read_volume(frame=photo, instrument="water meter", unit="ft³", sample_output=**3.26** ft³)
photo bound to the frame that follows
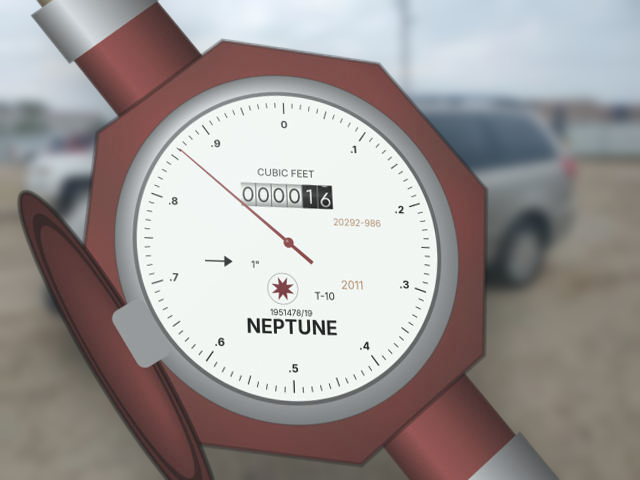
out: **15.86** ft³
